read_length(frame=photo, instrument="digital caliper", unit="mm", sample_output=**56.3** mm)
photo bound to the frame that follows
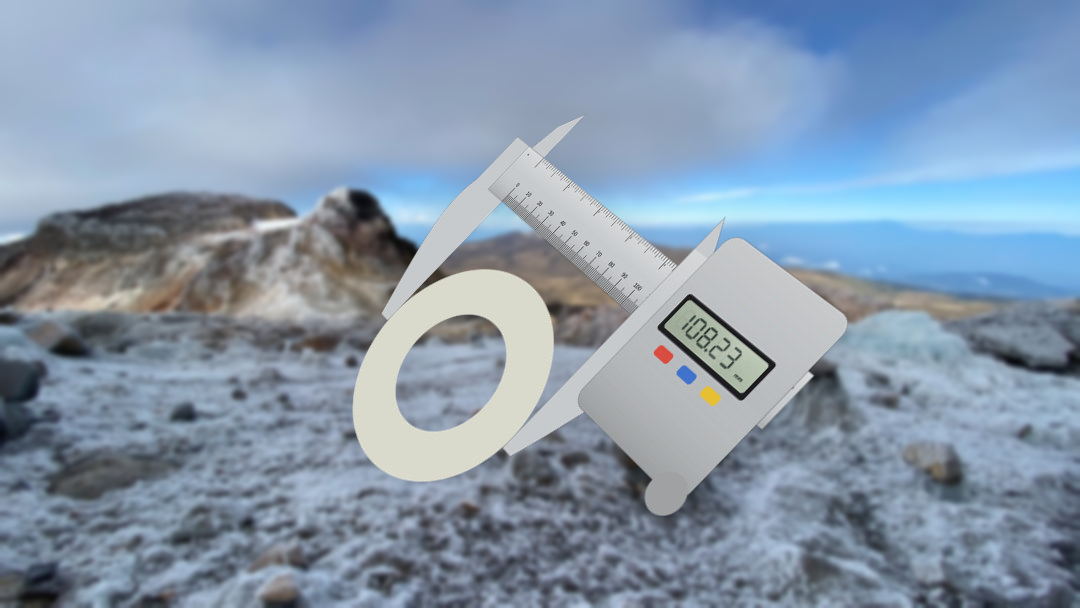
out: **108.23** mm
